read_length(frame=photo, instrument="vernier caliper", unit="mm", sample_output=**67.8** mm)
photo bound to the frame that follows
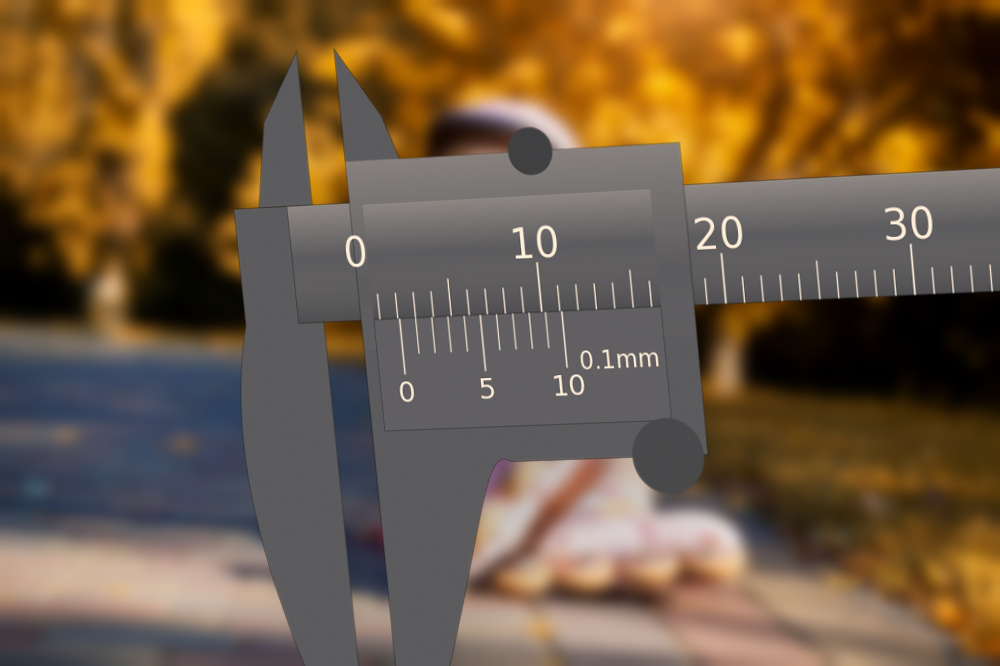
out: **2.1** mm
